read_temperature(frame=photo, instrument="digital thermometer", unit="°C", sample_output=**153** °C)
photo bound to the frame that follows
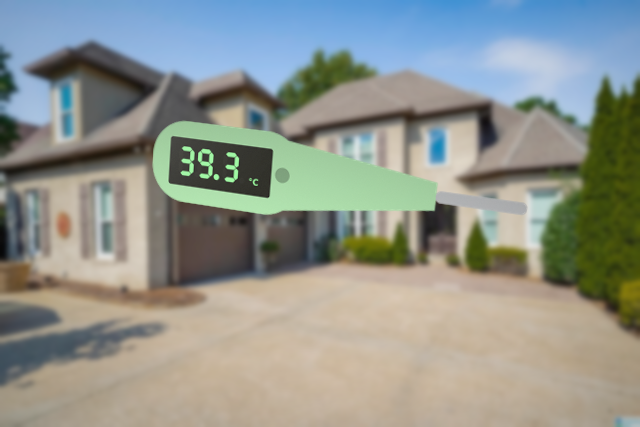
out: **39.3** °C
